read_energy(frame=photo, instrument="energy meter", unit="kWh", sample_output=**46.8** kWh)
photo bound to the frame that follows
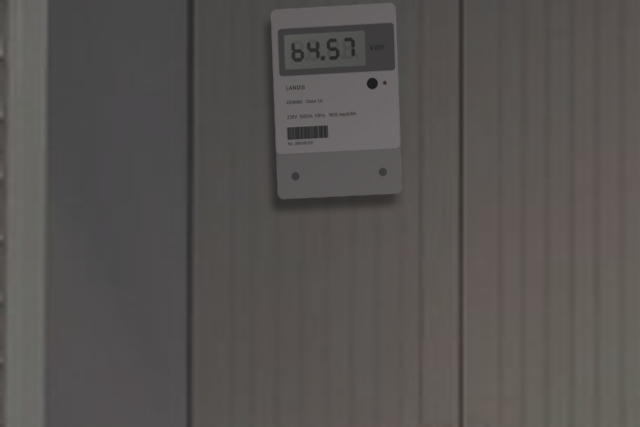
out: **64.57** kWh
